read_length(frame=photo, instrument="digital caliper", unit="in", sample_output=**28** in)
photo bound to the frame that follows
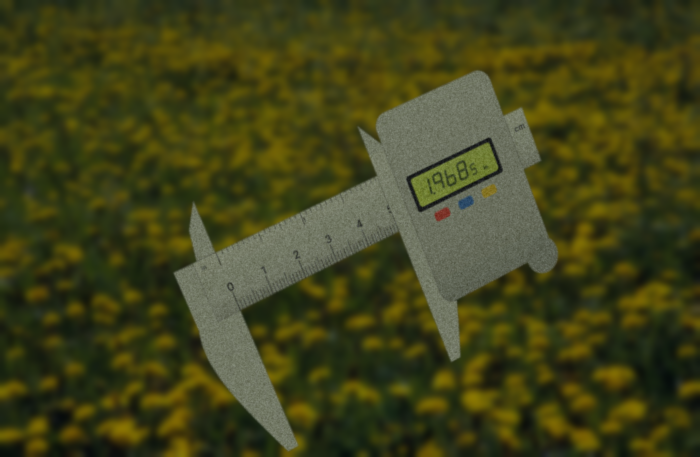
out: **1.9685** in
